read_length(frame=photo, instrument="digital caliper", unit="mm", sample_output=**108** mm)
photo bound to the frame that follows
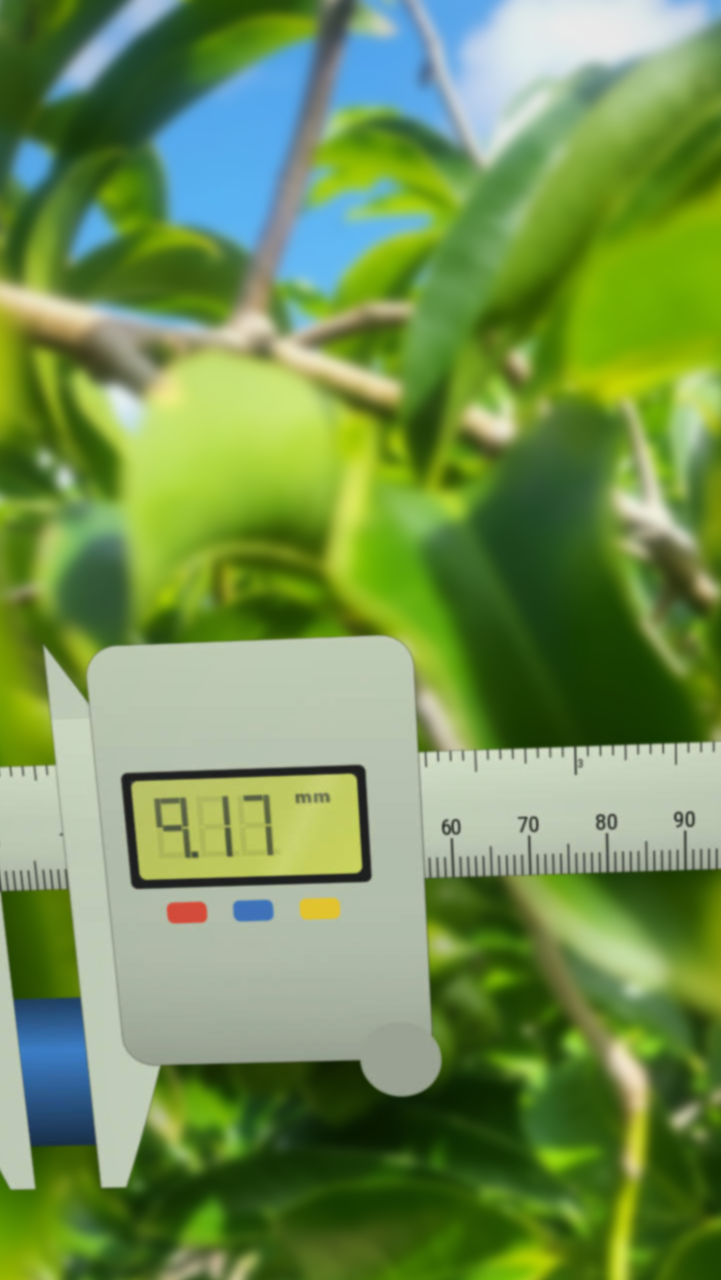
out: **9.17** mm
